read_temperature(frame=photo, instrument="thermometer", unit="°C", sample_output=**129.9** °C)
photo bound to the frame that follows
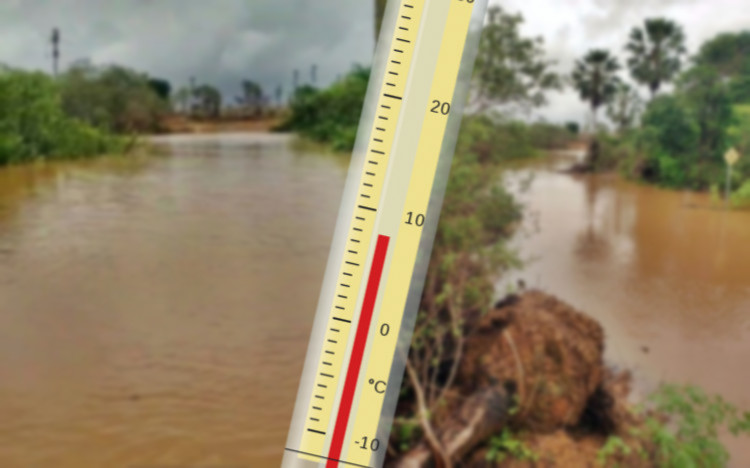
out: **8** °C
